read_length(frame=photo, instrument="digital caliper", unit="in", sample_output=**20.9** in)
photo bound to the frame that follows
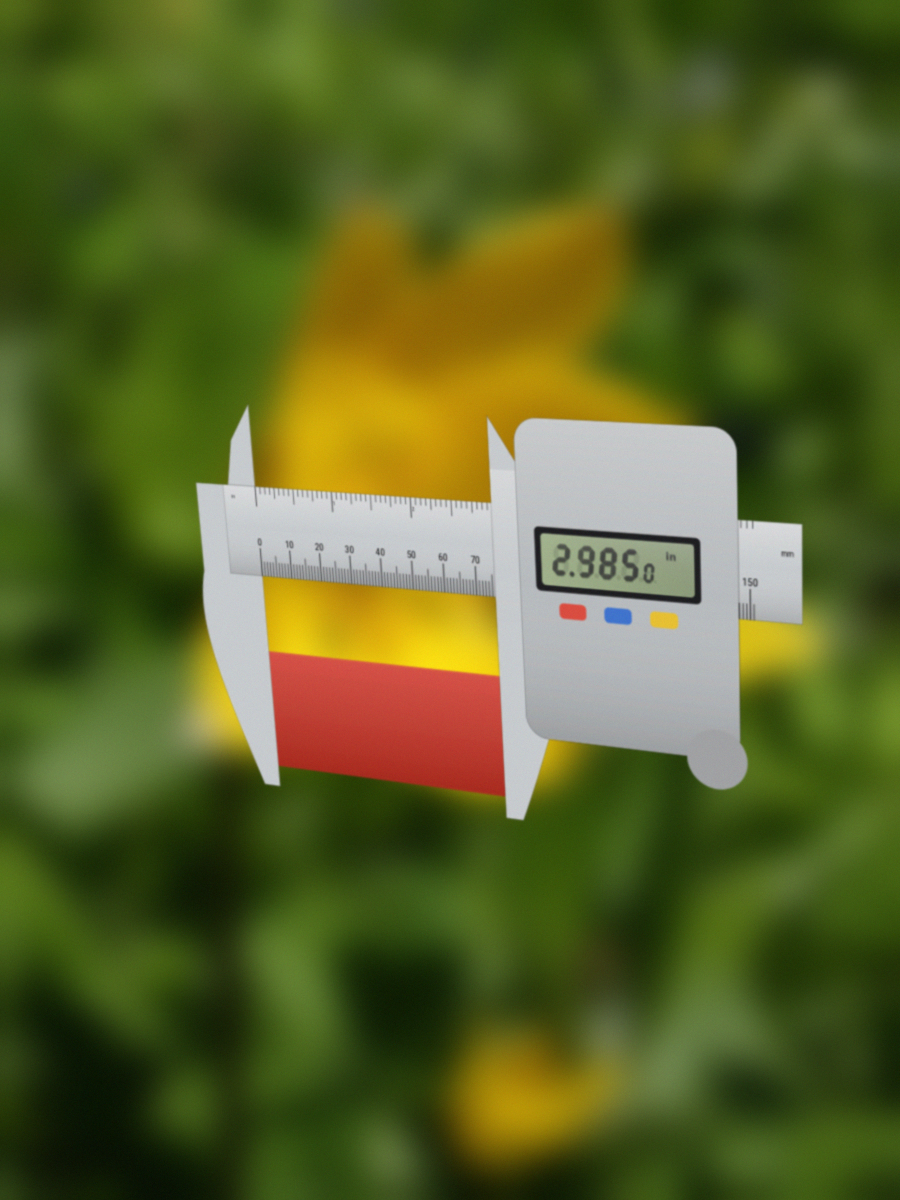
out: **2.9850** in
